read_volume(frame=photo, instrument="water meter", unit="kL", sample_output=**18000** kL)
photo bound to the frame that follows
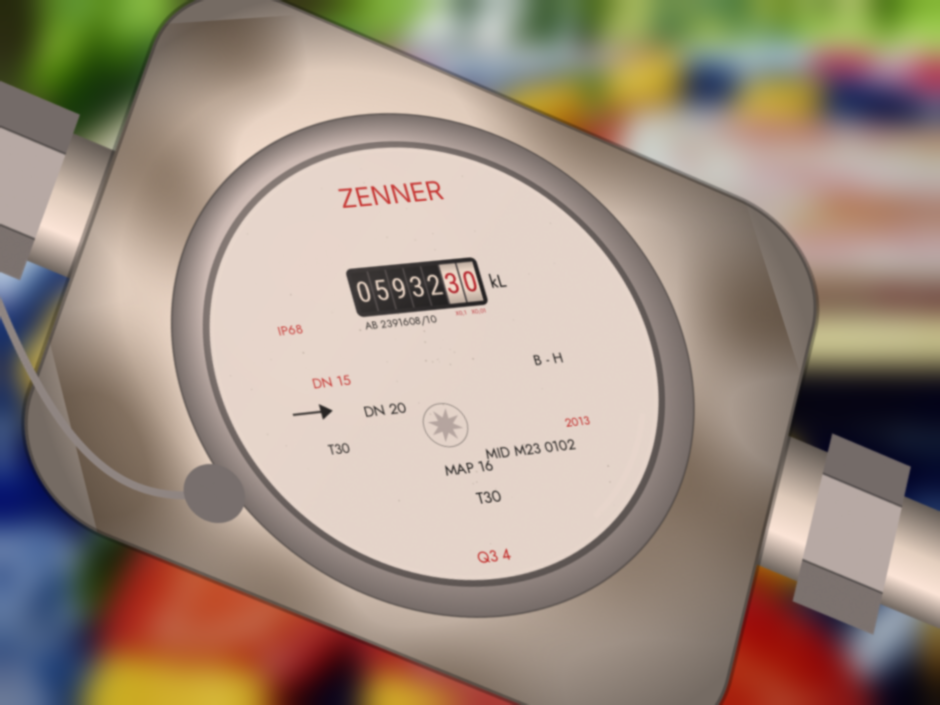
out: **5932.30** kL
